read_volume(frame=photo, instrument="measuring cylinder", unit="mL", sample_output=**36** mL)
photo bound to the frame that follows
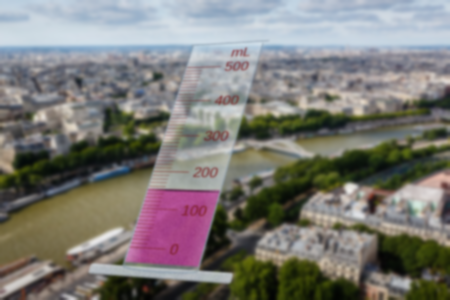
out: **150** mL
